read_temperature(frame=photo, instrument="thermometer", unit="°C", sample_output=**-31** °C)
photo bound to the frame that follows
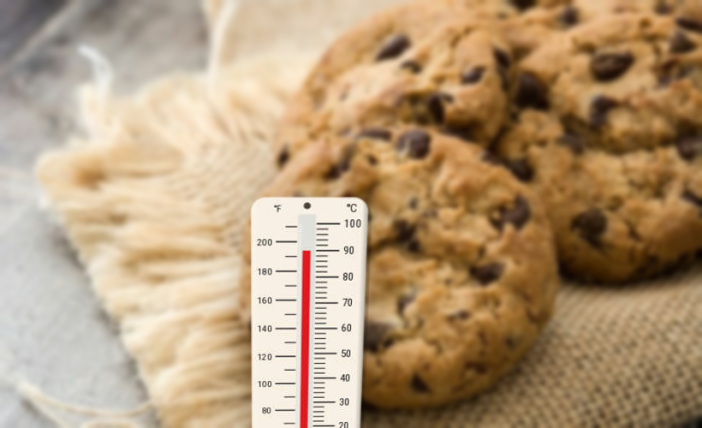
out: **90** °C
